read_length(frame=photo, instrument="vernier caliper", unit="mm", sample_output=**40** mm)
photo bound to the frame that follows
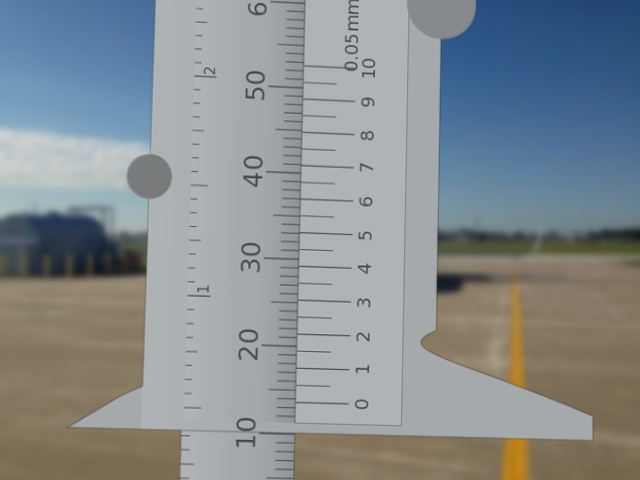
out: **13.6** mm
